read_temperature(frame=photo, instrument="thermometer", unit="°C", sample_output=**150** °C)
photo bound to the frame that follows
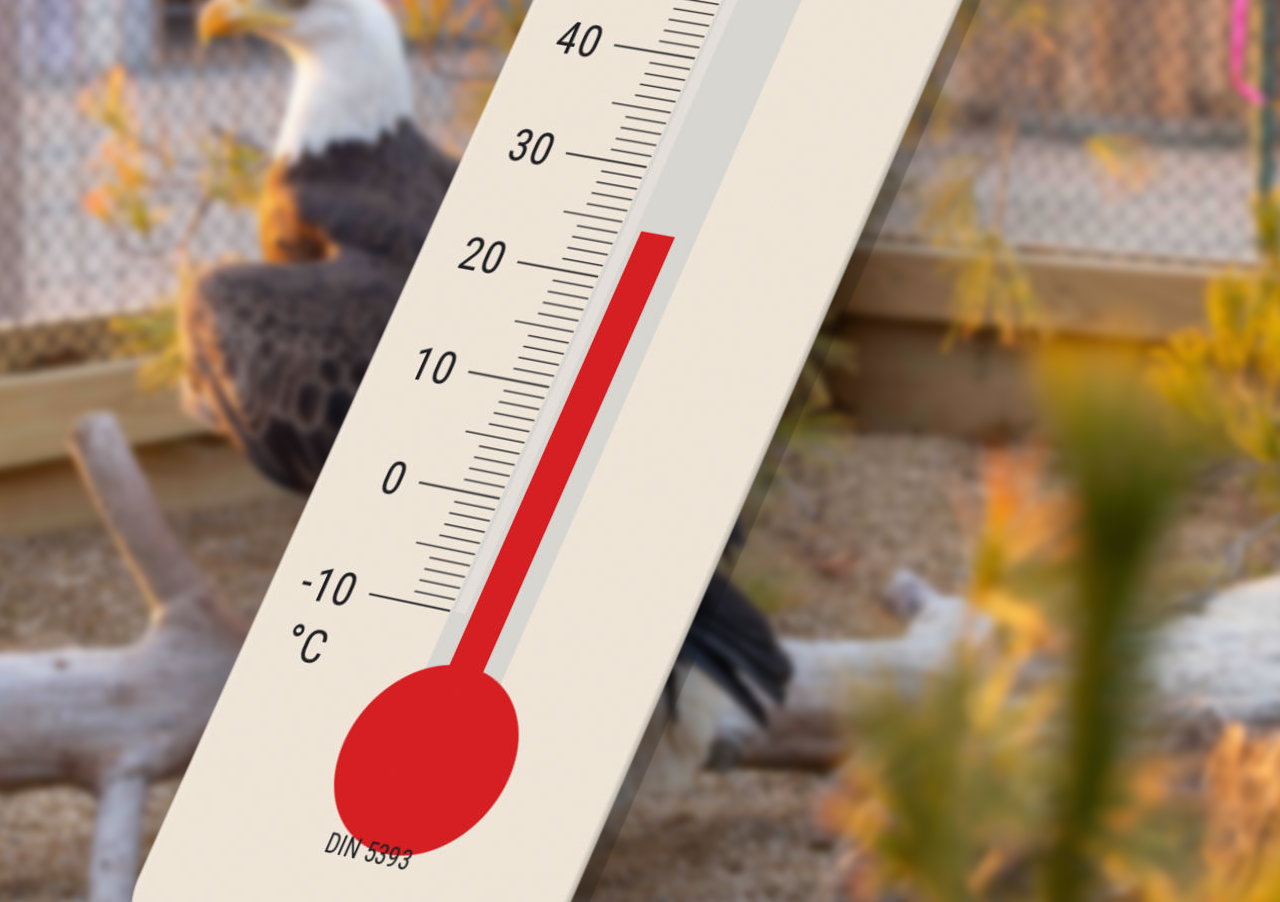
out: **24.5** °C
